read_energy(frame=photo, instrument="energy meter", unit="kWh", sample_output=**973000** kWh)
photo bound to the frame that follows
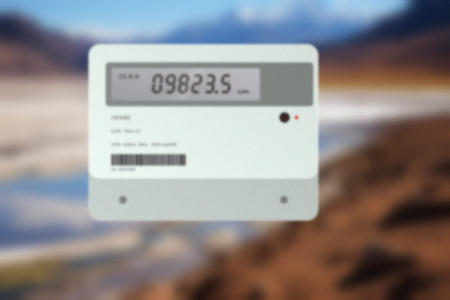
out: **9823.5** kWh
